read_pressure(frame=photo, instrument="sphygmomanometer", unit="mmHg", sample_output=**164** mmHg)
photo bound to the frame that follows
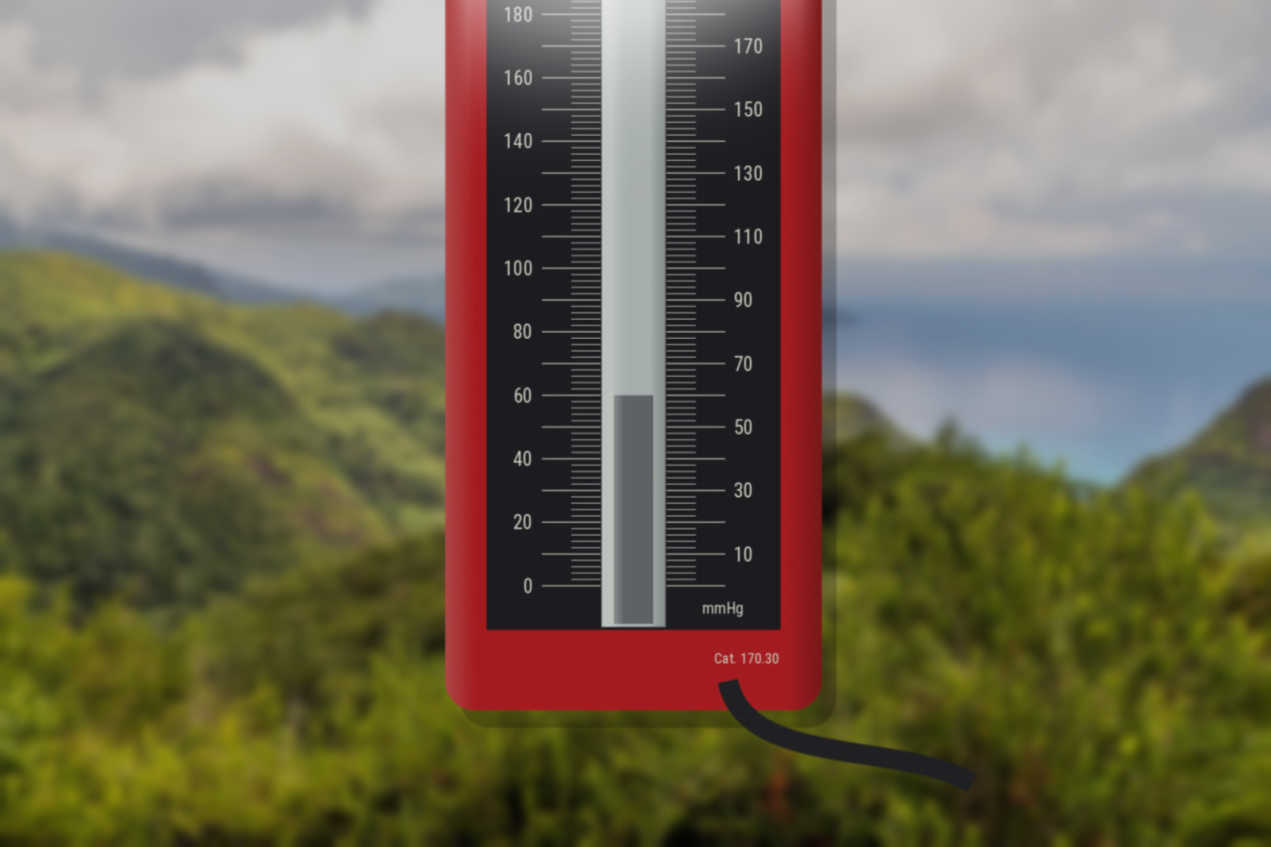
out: **60** mmHg
